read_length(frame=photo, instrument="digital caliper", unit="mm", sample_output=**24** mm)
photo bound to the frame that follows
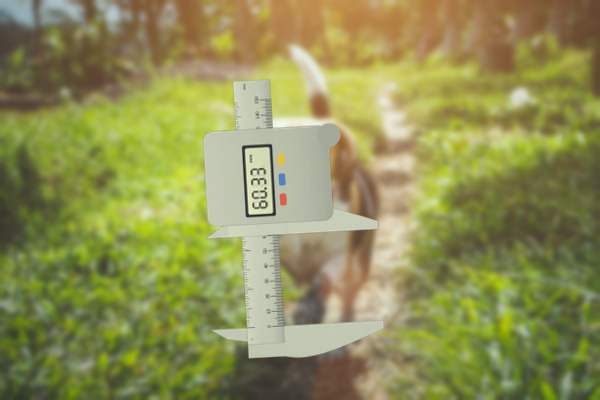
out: **60.33** mm
